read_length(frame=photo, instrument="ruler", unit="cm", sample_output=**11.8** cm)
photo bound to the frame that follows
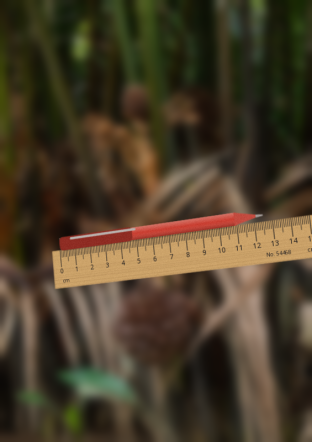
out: **12.5** cm
